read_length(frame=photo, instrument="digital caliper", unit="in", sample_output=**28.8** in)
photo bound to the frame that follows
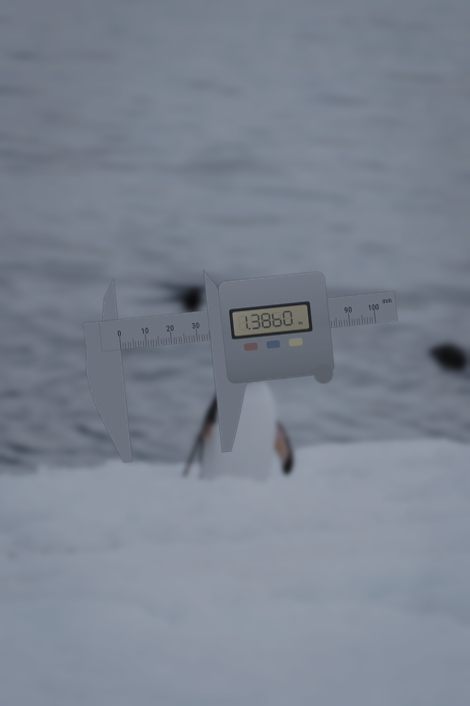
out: **1.3860** in
